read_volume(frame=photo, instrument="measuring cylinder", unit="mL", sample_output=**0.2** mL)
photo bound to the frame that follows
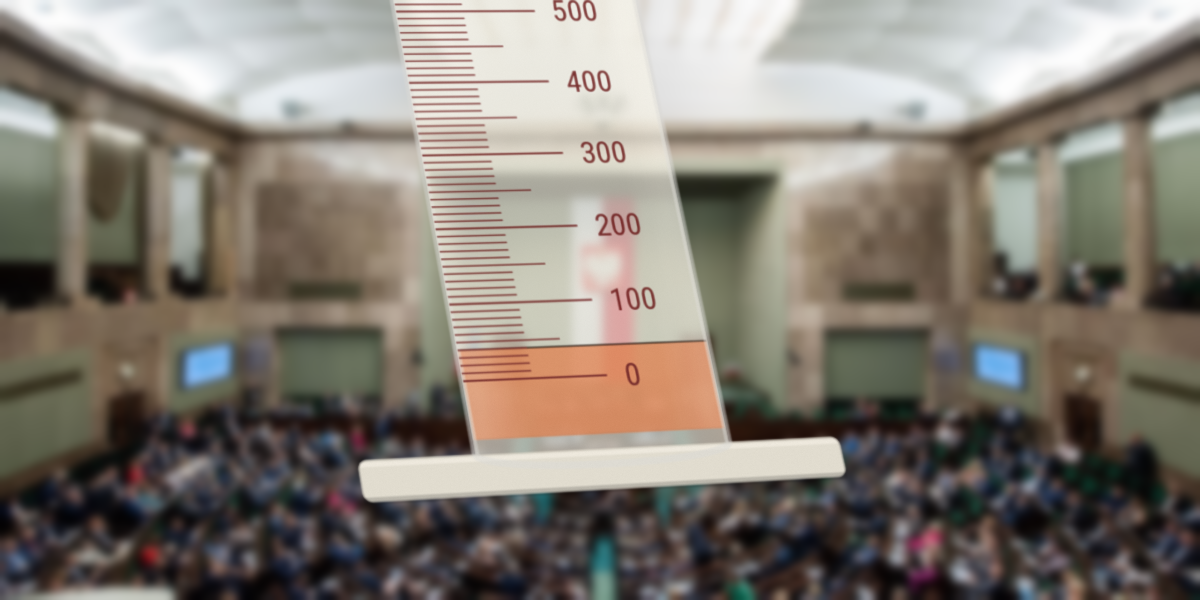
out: **40** mL
